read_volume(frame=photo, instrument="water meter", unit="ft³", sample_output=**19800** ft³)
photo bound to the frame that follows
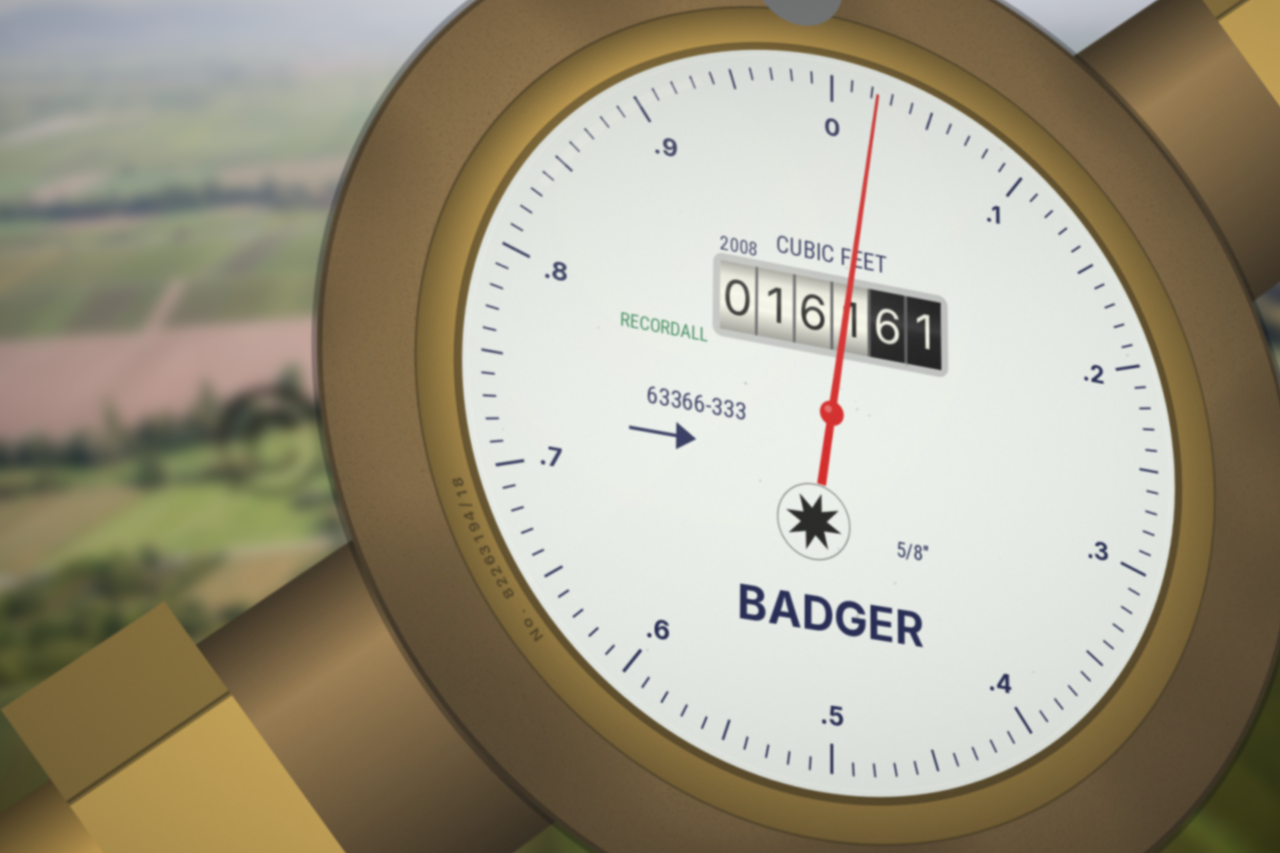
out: **16161.02** ft³
